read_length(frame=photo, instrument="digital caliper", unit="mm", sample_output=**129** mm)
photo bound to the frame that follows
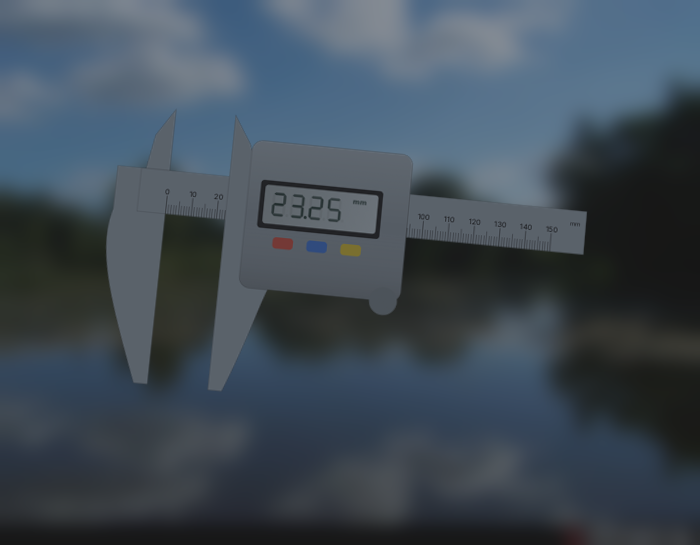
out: **23.25** mm
